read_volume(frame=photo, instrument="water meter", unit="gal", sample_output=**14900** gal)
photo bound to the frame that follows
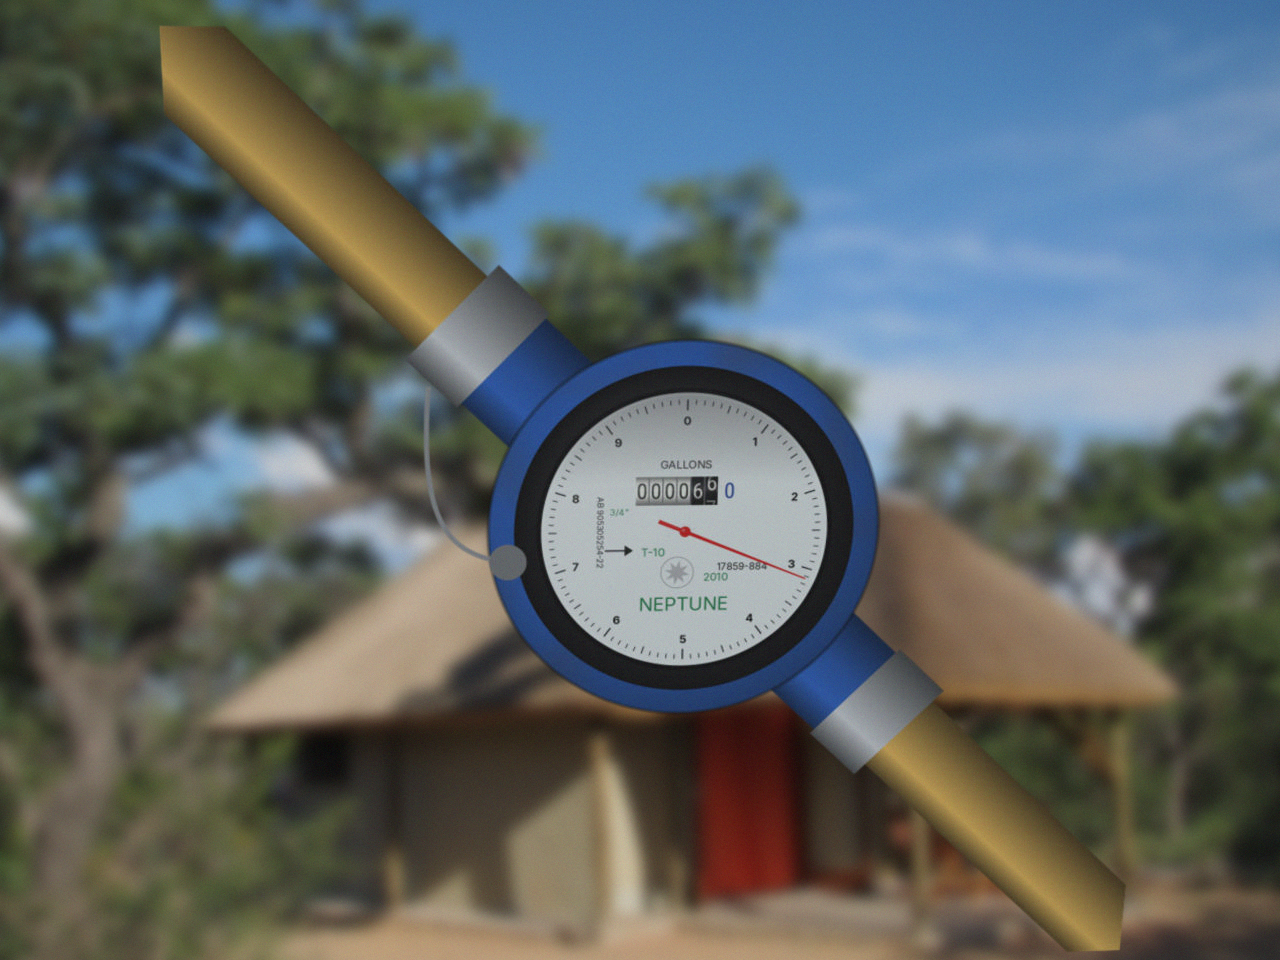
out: **663.1** gal
